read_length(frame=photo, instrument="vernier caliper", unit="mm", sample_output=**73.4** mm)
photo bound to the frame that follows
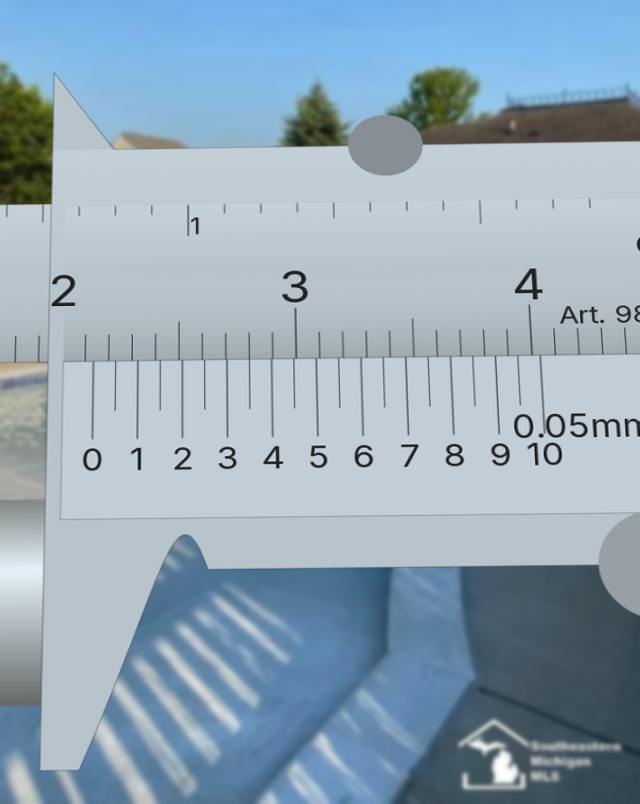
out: **21.35** mm
